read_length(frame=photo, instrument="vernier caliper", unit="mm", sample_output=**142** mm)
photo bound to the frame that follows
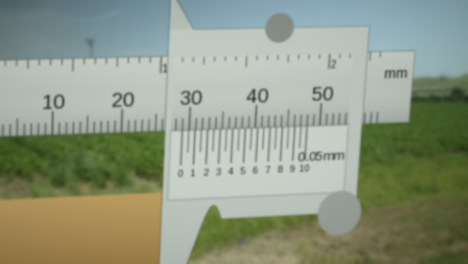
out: **29.0** mm
